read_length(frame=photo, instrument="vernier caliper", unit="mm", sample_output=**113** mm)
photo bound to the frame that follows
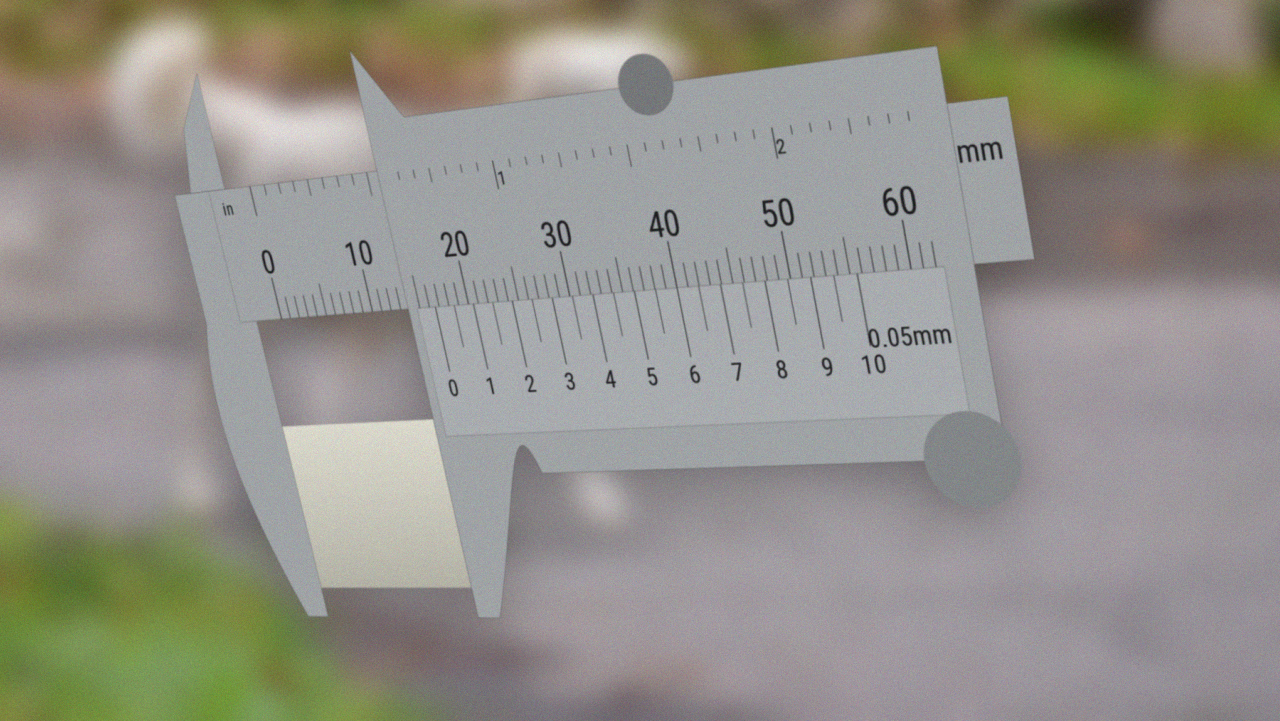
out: **16.6** mm
